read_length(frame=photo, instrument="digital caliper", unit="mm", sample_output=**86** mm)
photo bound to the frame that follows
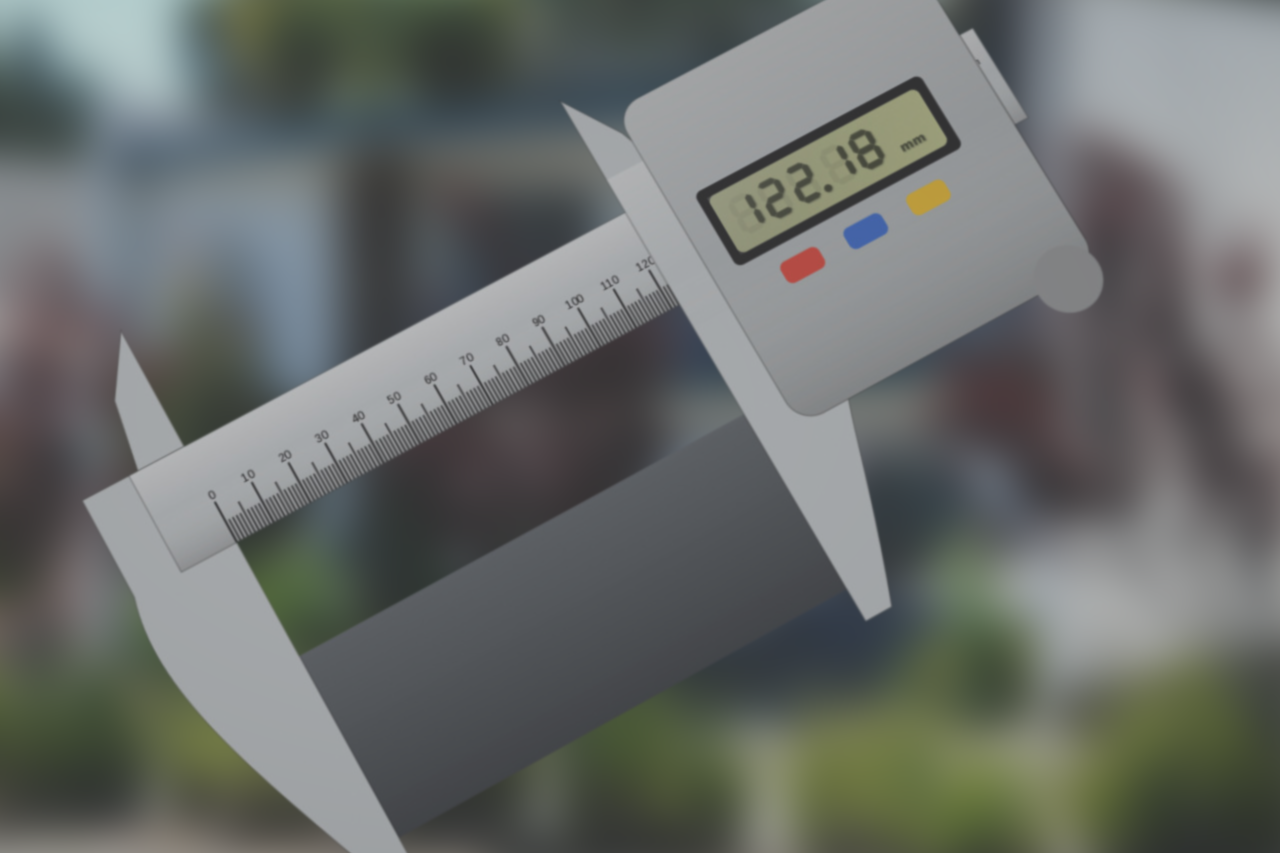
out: **122.18** mm
